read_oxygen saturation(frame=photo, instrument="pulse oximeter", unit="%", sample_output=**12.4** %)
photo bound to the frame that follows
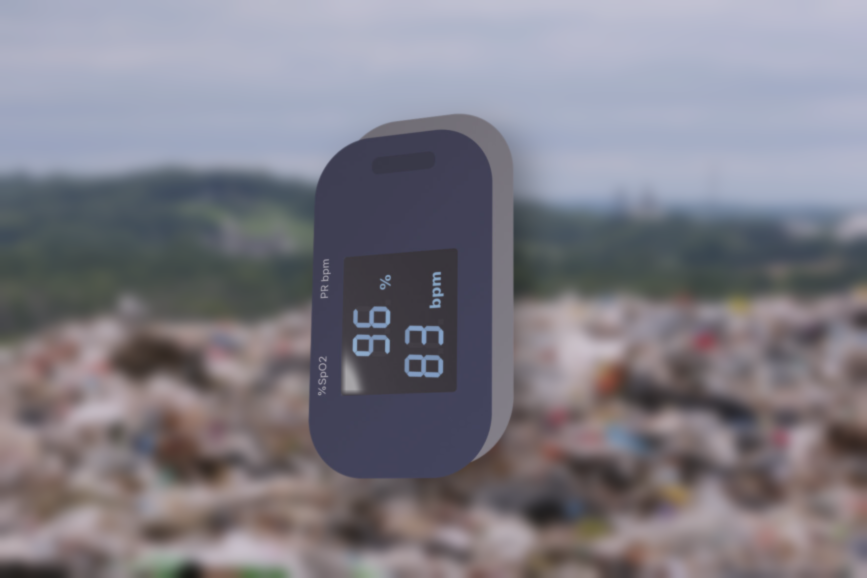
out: **96** %
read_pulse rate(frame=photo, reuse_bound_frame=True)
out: **83** bpm
